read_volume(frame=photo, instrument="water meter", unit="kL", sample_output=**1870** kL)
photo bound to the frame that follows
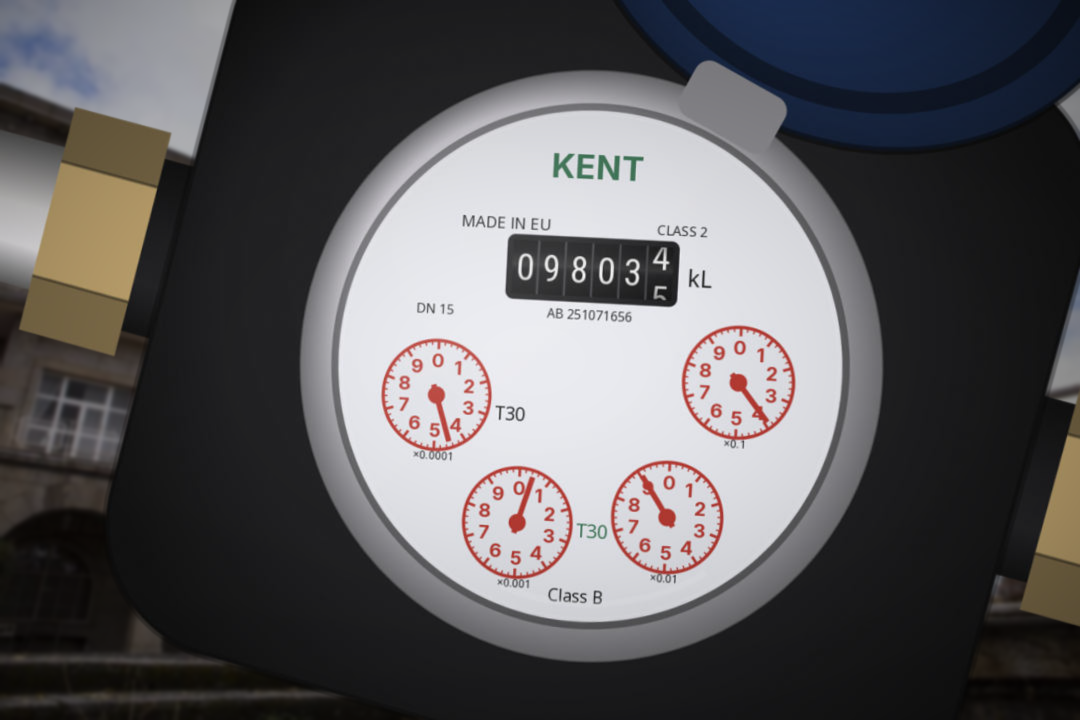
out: **98034.3904** kL
